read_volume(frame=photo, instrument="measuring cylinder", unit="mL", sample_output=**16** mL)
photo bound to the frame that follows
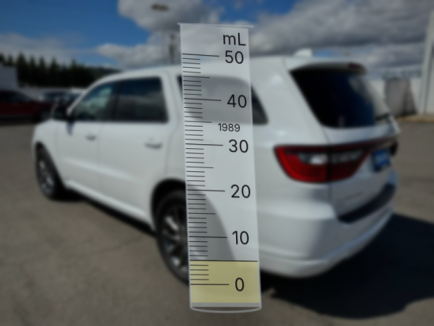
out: **5** mL
